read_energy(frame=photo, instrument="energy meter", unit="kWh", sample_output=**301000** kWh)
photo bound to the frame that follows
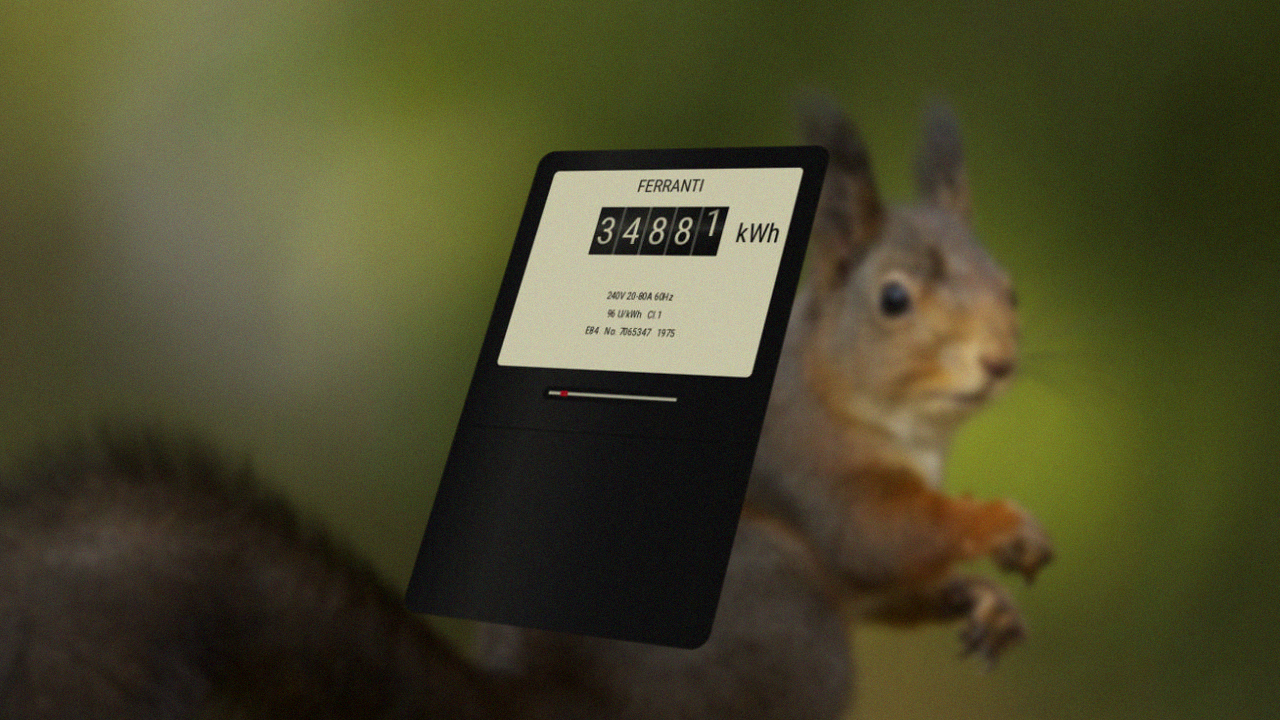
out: **34881** kWh
